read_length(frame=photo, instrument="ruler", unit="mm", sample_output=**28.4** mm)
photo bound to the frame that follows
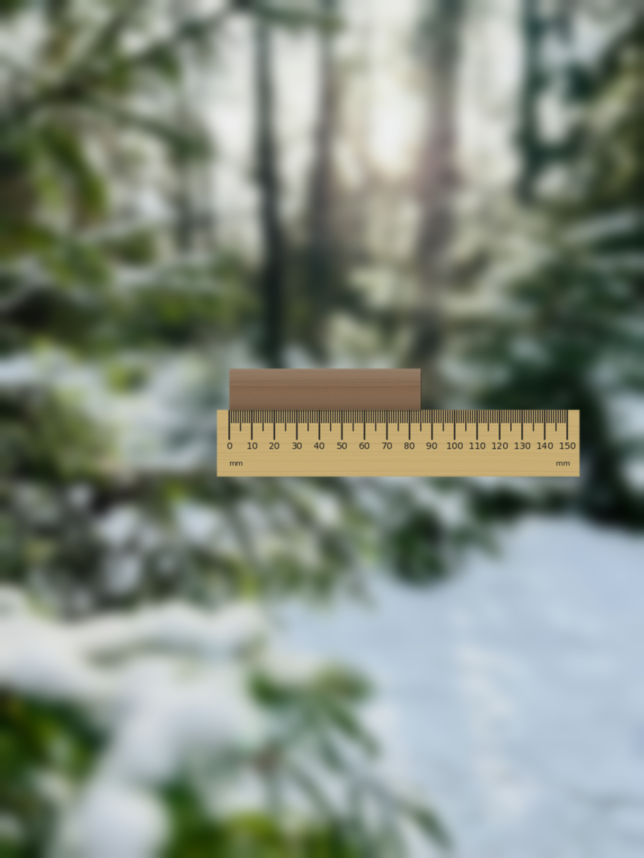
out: **85** mm
